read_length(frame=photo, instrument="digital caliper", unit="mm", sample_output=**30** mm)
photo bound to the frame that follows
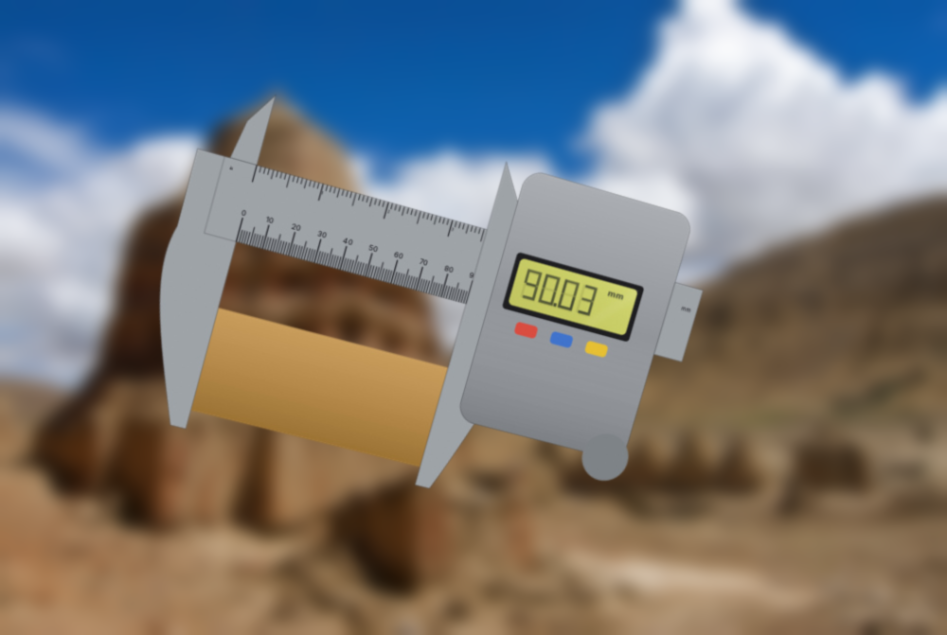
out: **90.03** mm
